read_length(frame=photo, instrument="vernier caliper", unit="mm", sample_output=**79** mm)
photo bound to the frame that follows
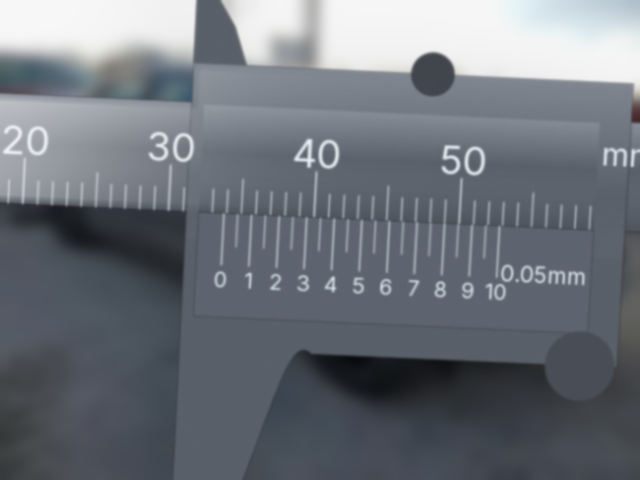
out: **33.8** mm
